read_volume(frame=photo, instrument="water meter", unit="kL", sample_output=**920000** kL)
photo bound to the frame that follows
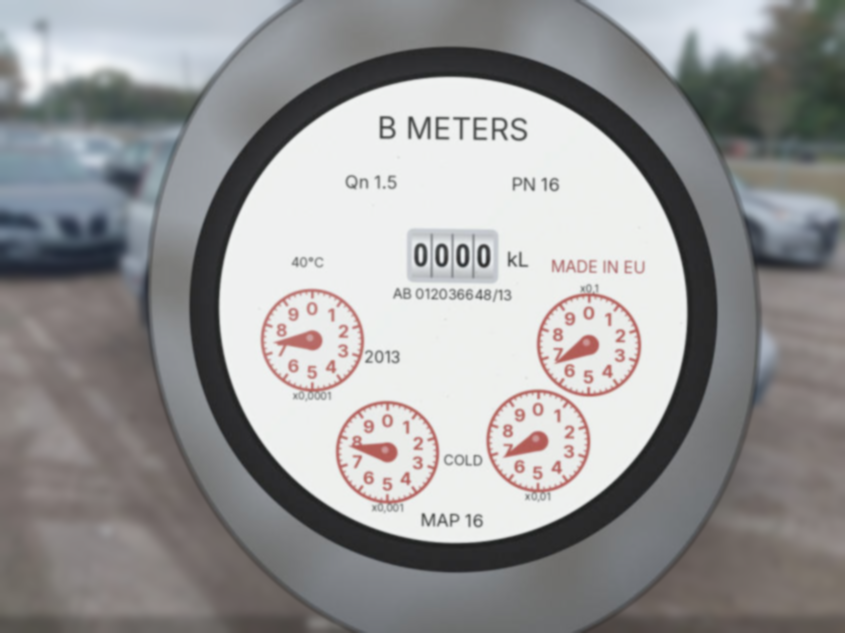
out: **0.6677** kL
